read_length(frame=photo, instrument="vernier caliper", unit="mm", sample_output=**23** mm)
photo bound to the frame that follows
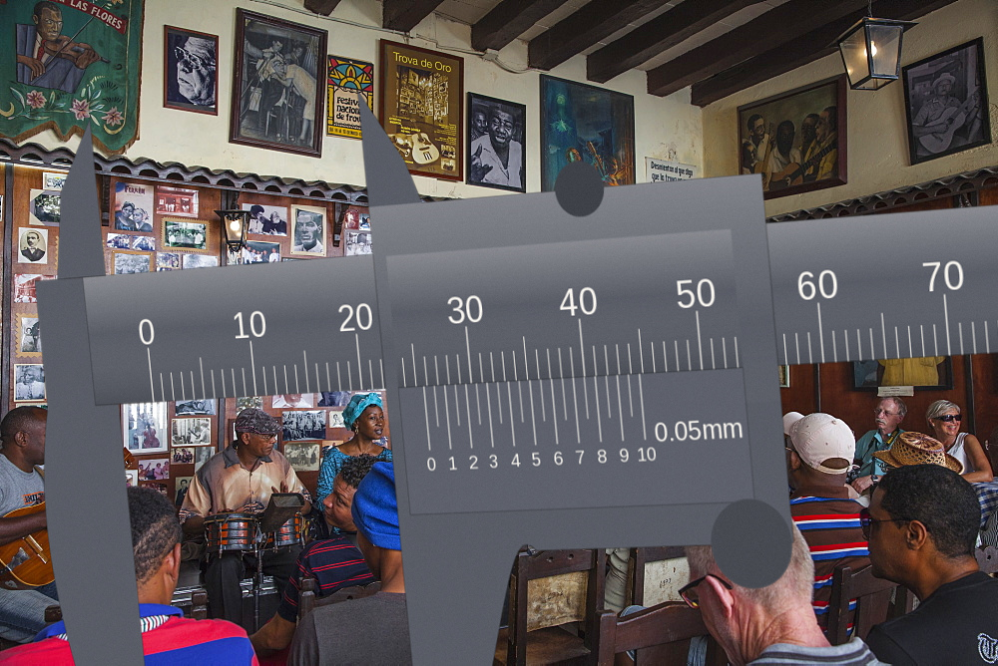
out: **25.7** mm
